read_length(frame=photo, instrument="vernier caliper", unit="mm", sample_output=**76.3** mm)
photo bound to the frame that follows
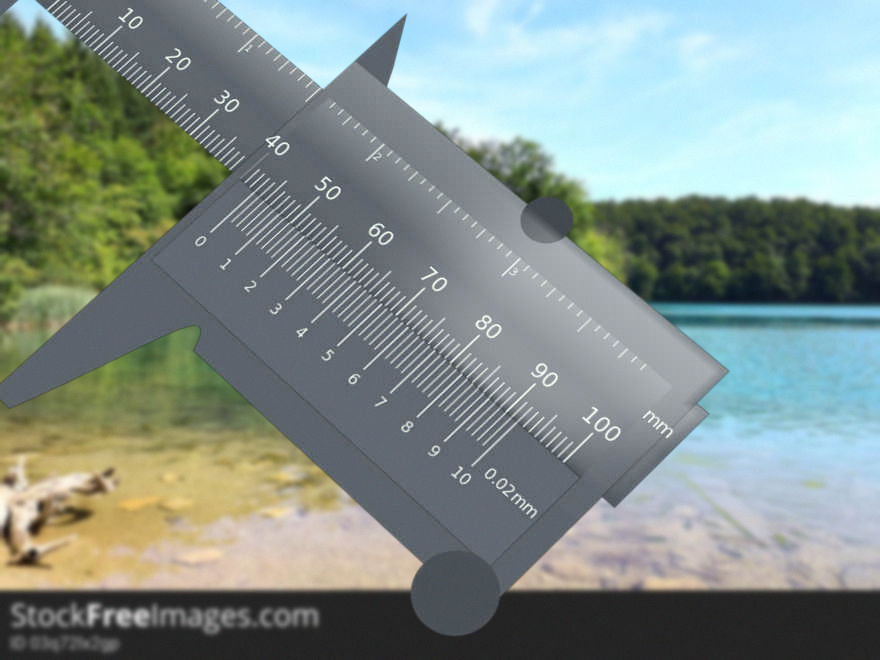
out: **43.0** mm
